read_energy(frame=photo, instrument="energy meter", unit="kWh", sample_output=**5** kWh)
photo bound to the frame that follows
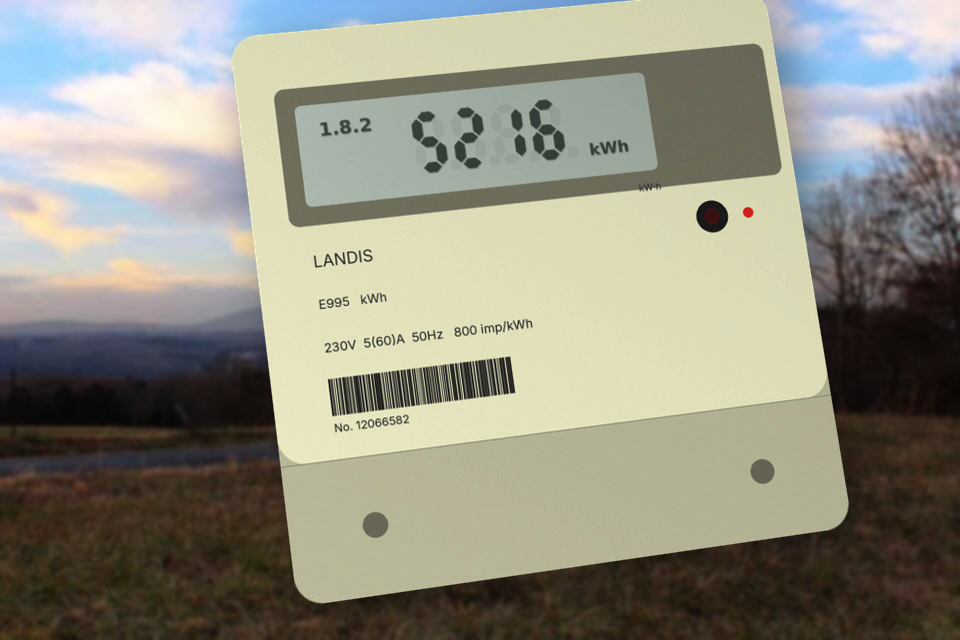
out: **5216** kWh
